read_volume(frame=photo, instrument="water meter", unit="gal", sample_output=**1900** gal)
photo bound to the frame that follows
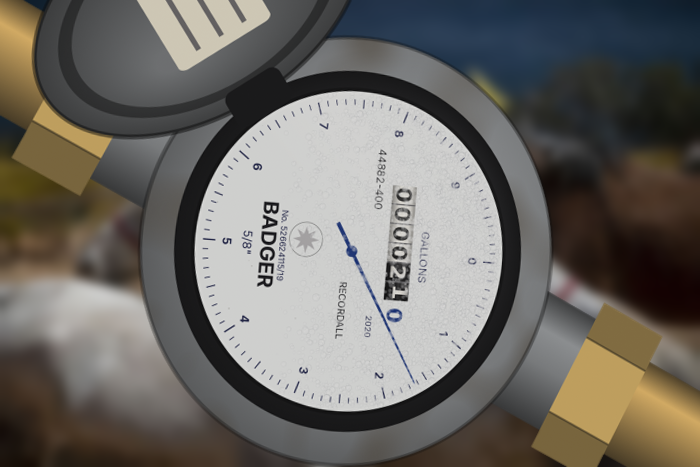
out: **211.6** gal
